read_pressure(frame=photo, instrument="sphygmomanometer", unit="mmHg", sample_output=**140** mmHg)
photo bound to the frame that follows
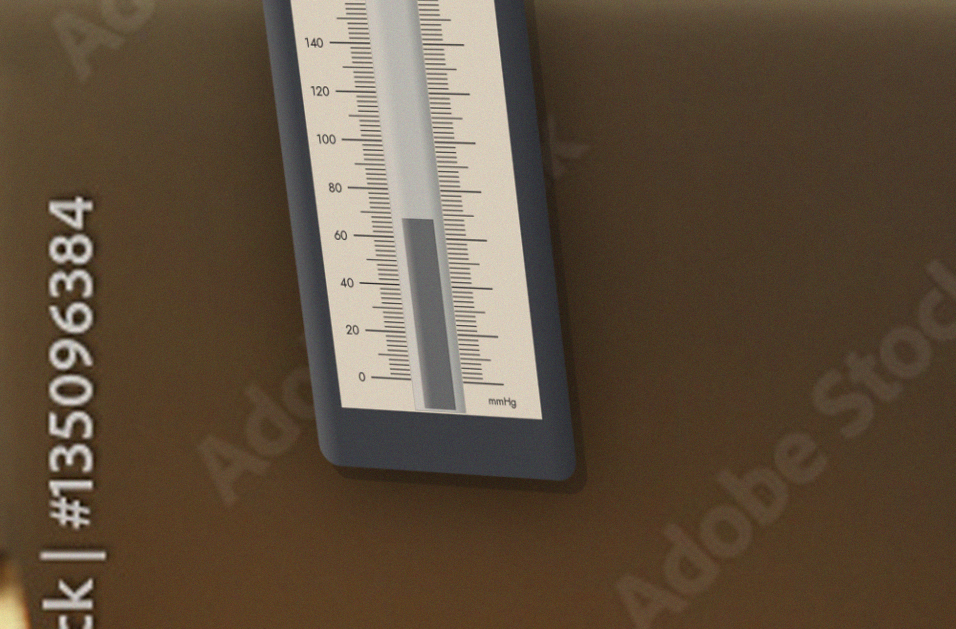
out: **68** mmHg
